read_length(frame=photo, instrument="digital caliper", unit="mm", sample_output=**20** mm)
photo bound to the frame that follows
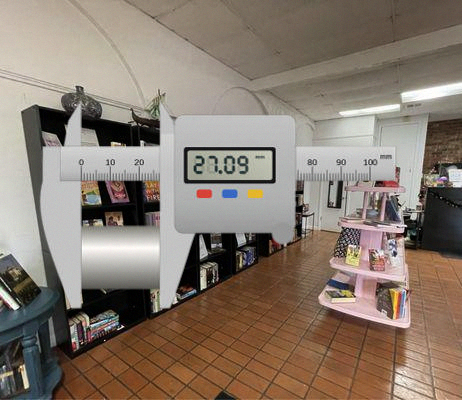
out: **27.09** mm
